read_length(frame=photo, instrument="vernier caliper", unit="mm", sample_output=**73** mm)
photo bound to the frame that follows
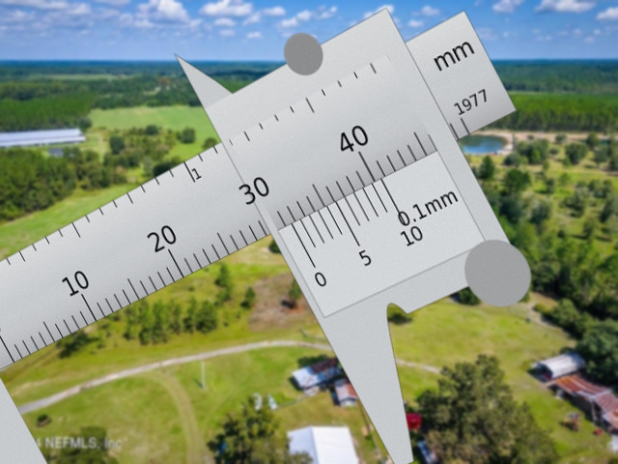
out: **31.6** mm
